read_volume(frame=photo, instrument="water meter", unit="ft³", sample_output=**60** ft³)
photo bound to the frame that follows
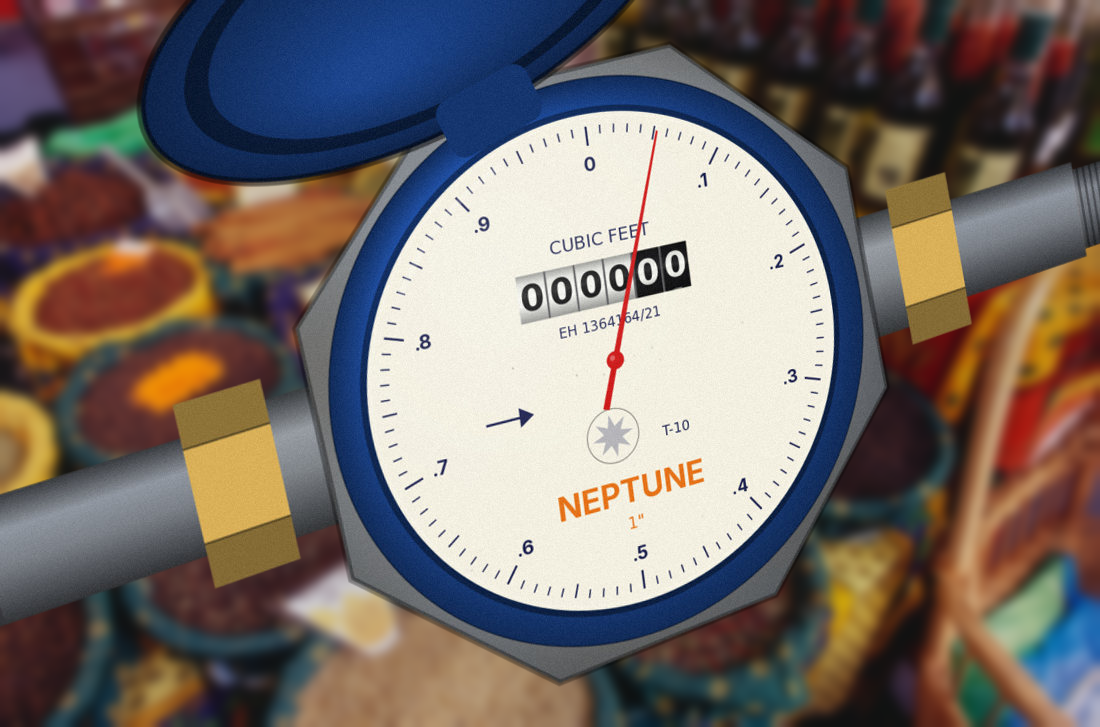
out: **0.05** ft³
